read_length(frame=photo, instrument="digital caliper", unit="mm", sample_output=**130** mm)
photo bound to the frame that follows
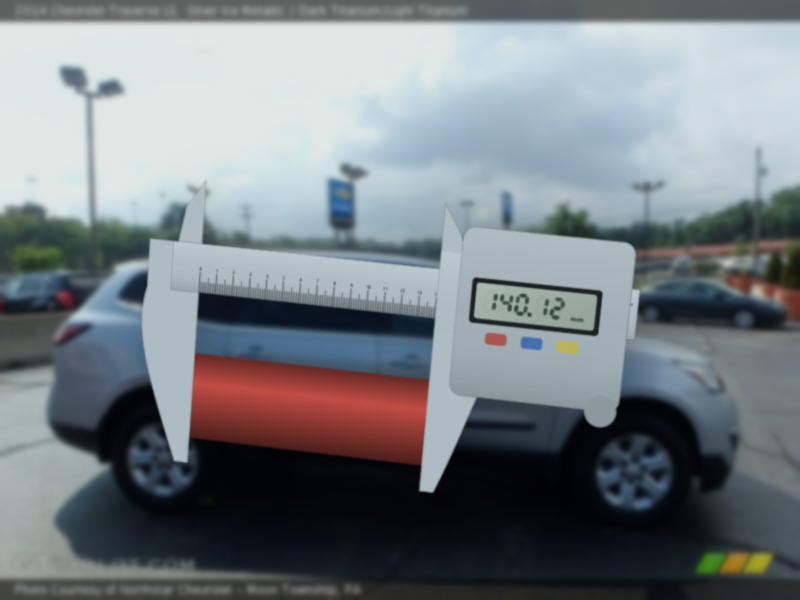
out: **140.12** mm
